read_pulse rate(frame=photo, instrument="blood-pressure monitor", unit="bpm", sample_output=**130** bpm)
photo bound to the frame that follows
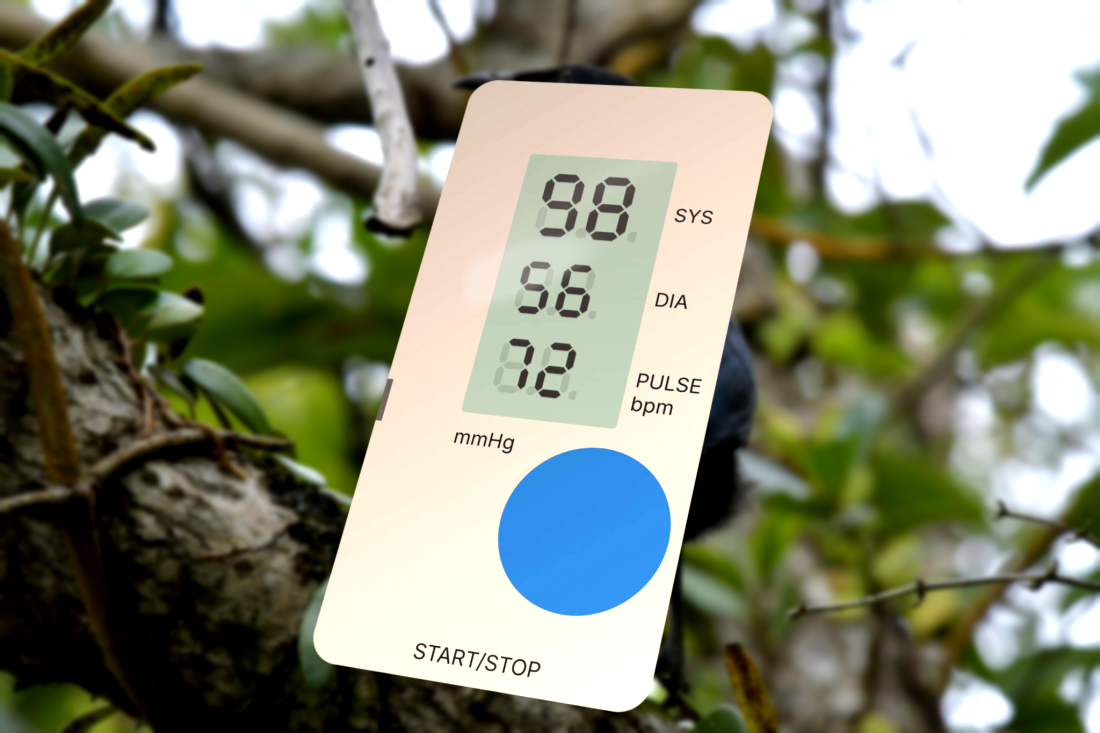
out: **72** bpm
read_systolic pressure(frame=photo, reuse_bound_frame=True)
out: **98** mmHg
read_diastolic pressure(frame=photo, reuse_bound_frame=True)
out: **56** mmHg
